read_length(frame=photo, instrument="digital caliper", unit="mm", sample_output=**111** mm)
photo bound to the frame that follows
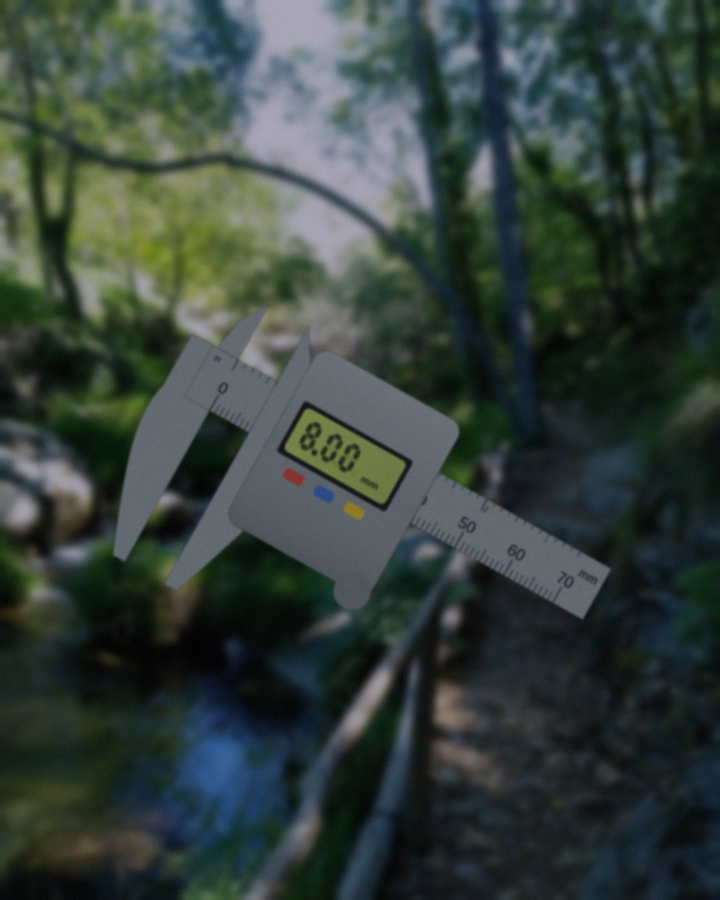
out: **8.00** mm
